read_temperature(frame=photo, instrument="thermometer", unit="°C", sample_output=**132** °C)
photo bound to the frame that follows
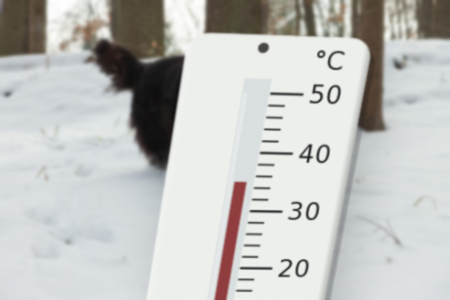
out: **35** °C
